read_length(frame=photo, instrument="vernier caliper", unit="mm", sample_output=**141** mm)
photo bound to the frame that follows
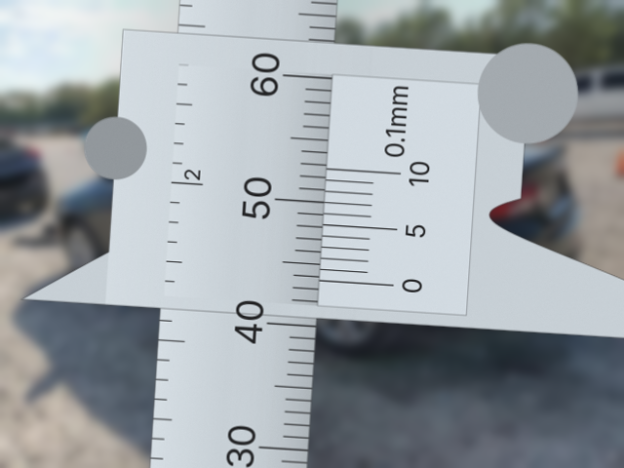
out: **43.7** mm
